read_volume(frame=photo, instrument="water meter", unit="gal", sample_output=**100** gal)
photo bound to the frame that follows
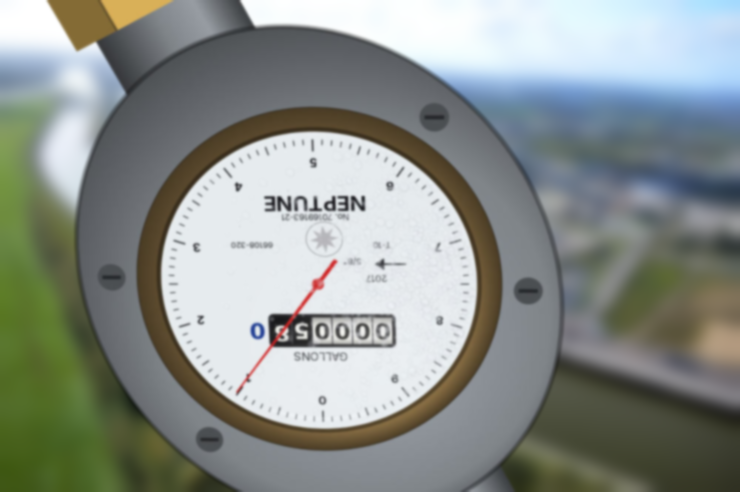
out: **581.0** gal
